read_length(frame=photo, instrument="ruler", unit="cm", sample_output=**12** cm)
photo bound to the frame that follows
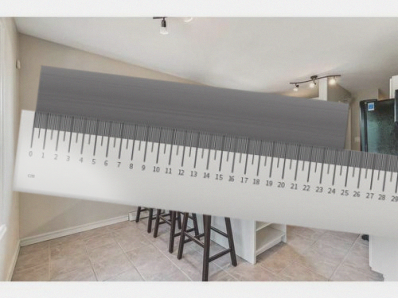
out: **24.5** cm
